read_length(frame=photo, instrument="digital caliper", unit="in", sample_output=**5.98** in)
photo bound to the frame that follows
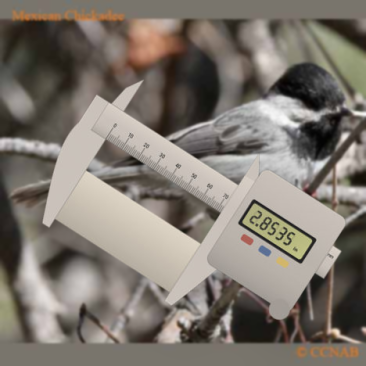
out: **2.8535** in
